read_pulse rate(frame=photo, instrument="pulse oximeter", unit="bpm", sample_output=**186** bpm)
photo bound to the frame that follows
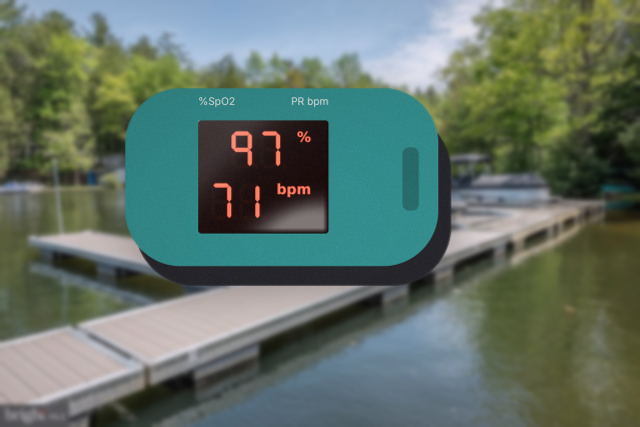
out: **71** bpm
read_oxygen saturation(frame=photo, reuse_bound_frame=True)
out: **97** %
